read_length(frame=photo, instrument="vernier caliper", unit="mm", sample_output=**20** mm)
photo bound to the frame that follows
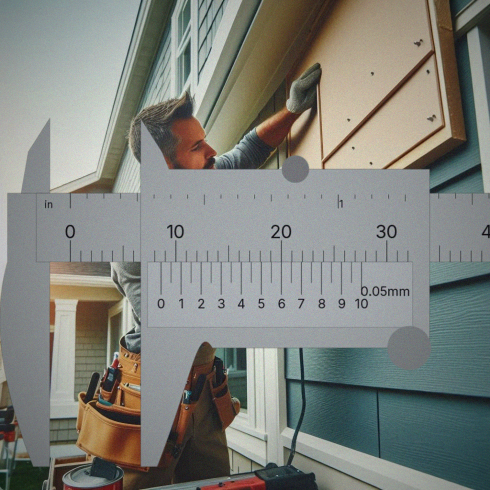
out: **8.6** mm
